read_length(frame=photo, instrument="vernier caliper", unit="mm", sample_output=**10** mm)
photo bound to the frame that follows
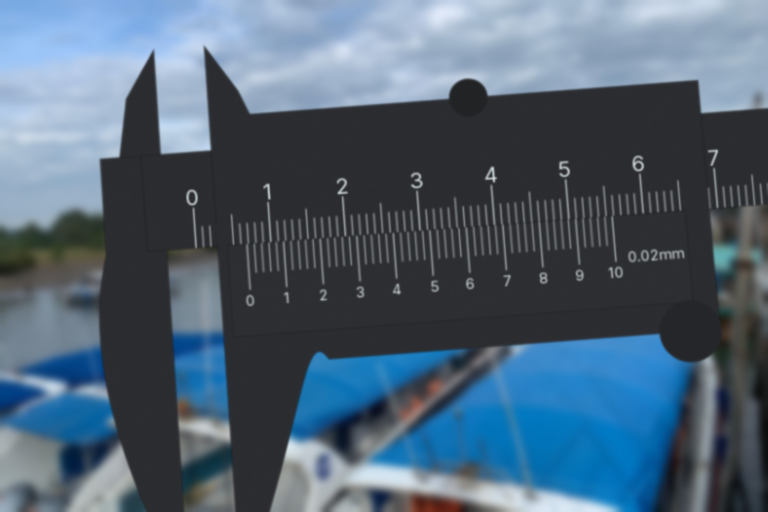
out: **6.8** mm
